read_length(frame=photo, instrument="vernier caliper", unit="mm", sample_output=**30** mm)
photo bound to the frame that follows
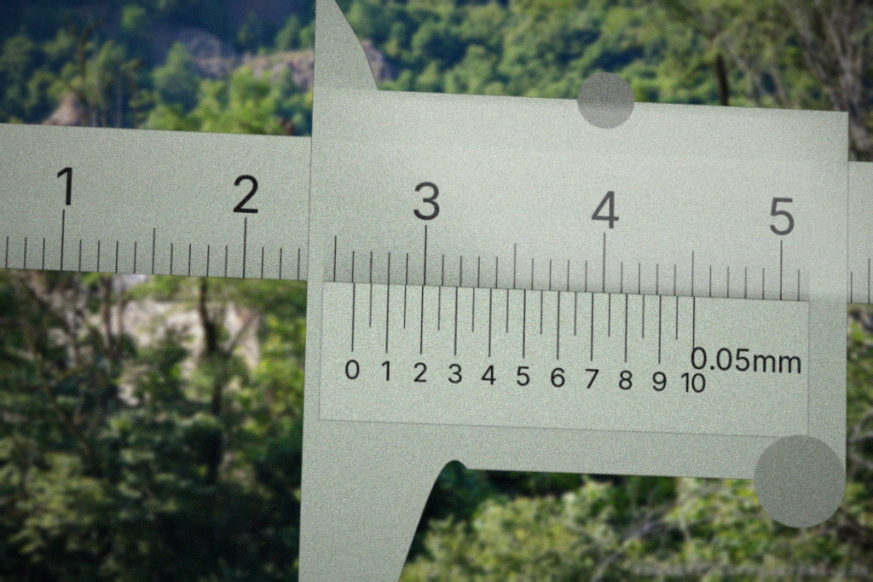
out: **26.1** mm
